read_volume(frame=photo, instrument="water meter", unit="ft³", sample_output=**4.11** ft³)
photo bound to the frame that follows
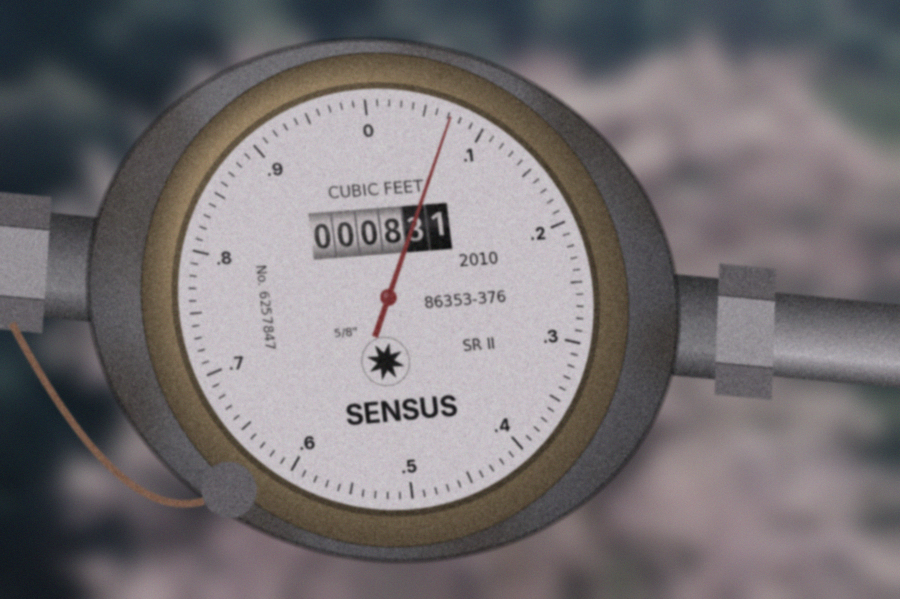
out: **831.07** ft³
